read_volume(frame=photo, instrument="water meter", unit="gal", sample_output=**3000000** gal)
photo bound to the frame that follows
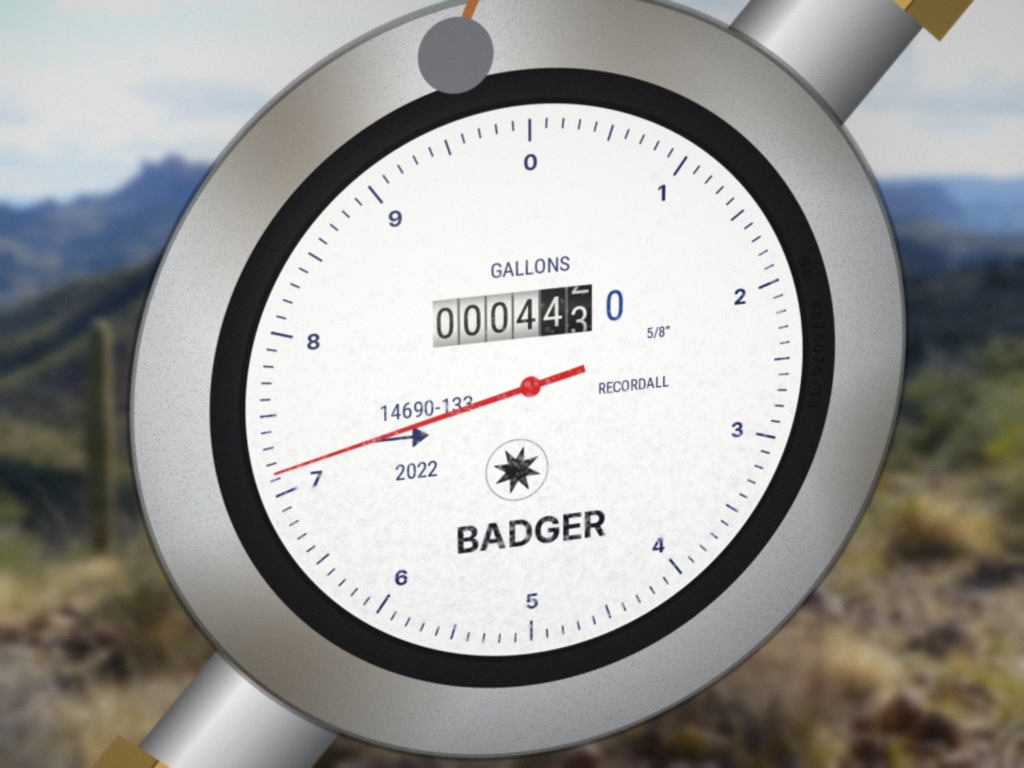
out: **4427.1** gal
